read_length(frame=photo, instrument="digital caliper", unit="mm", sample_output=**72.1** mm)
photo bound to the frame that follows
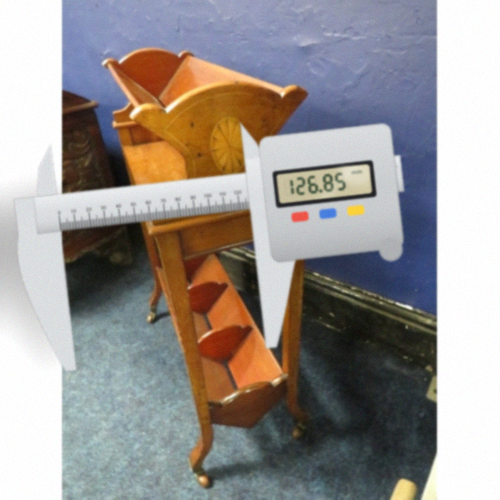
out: **126.85** mm
